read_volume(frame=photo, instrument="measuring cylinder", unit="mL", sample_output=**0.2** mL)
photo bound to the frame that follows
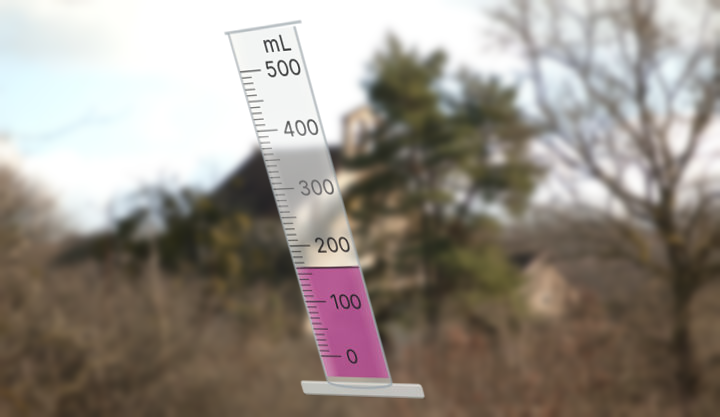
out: **160** mL
